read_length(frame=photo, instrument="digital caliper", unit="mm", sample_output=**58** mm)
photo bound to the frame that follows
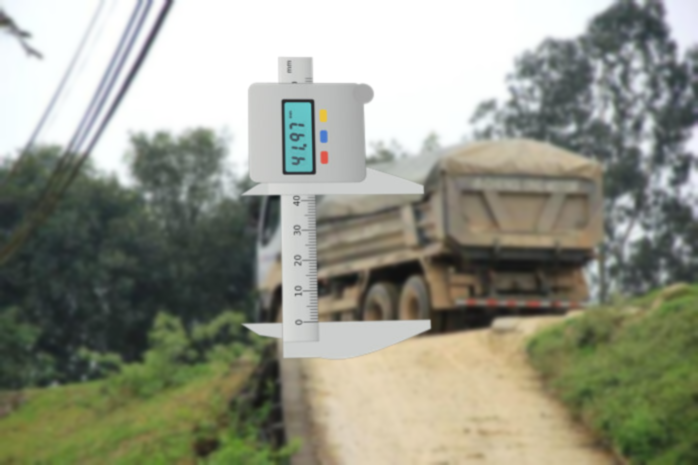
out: **41.97** mm
